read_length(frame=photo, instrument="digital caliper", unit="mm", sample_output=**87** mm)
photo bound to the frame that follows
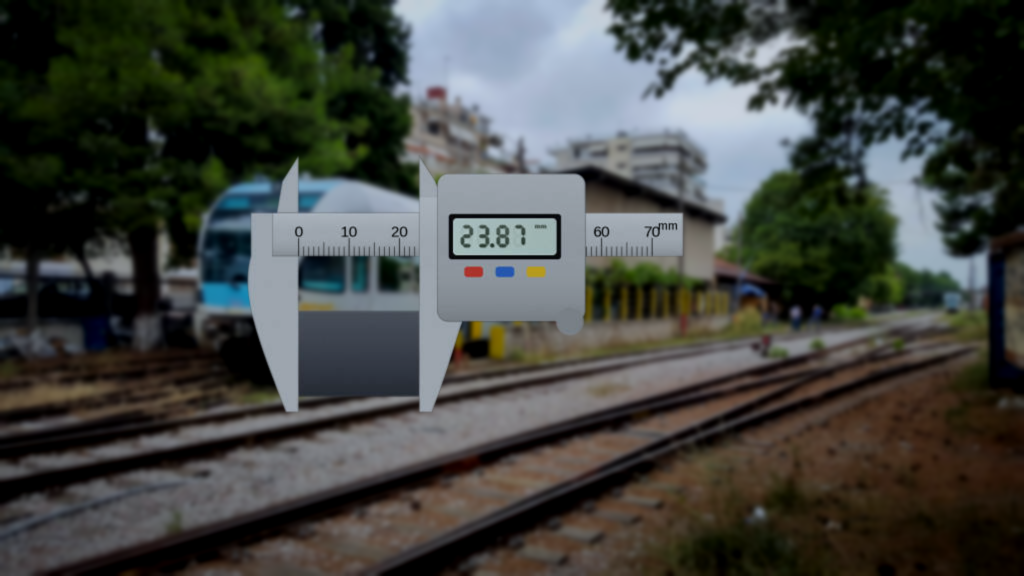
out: **23.87** mm
